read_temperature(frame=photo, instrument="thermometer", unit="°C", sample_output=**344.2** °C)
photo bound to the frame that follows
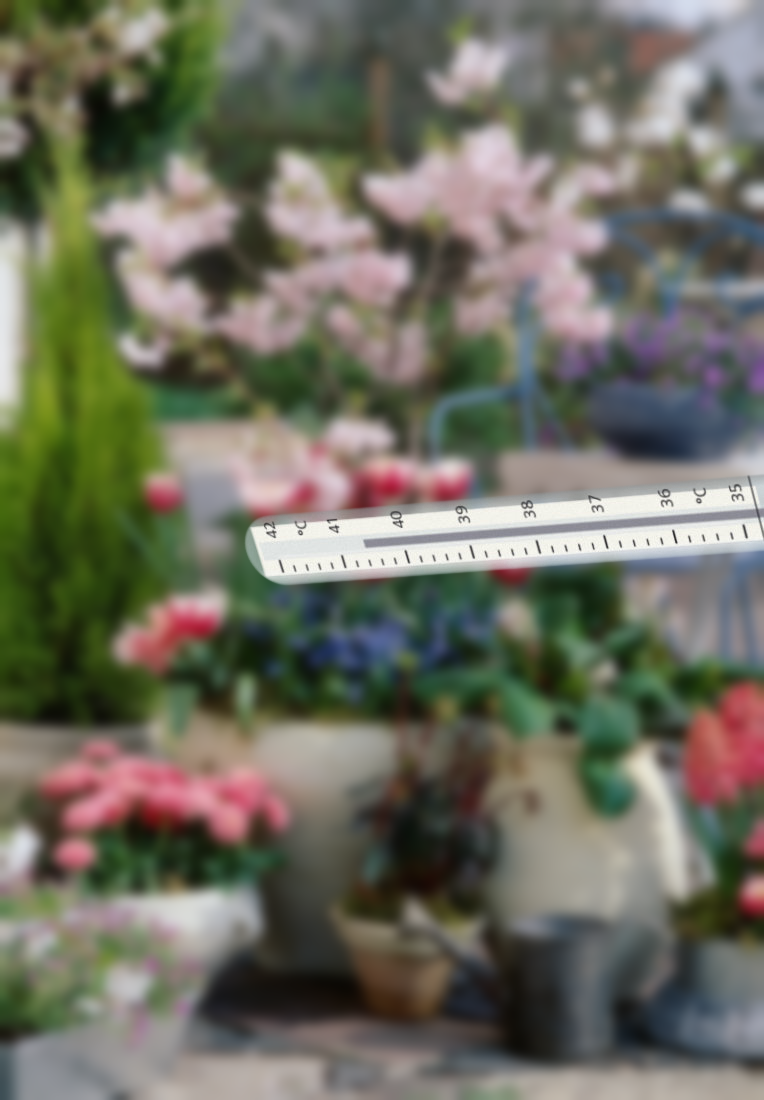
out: **40.6** °C
